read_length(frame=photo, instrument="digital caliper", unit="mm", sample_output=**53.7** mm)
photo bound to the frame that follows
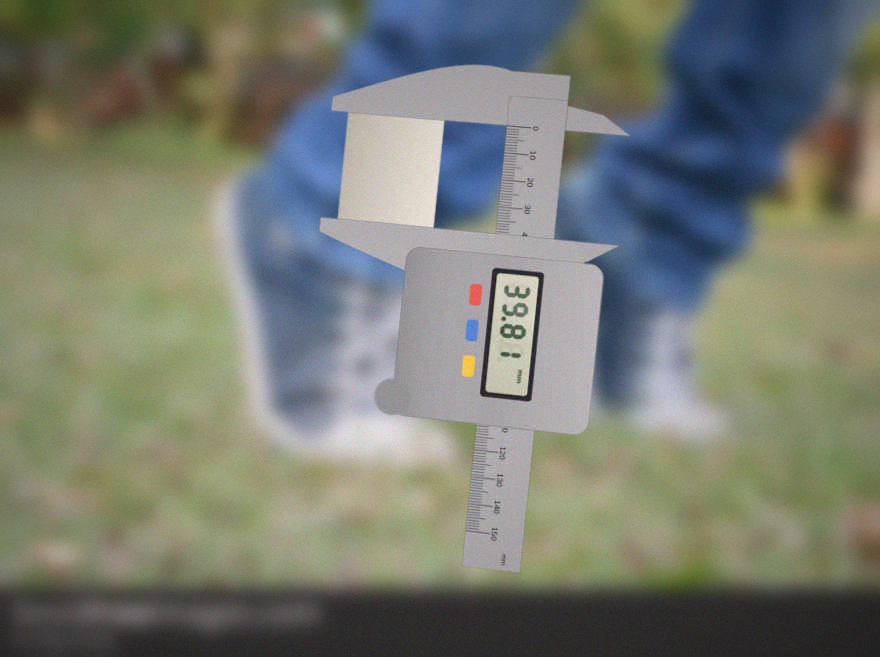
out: **39.81** mm
